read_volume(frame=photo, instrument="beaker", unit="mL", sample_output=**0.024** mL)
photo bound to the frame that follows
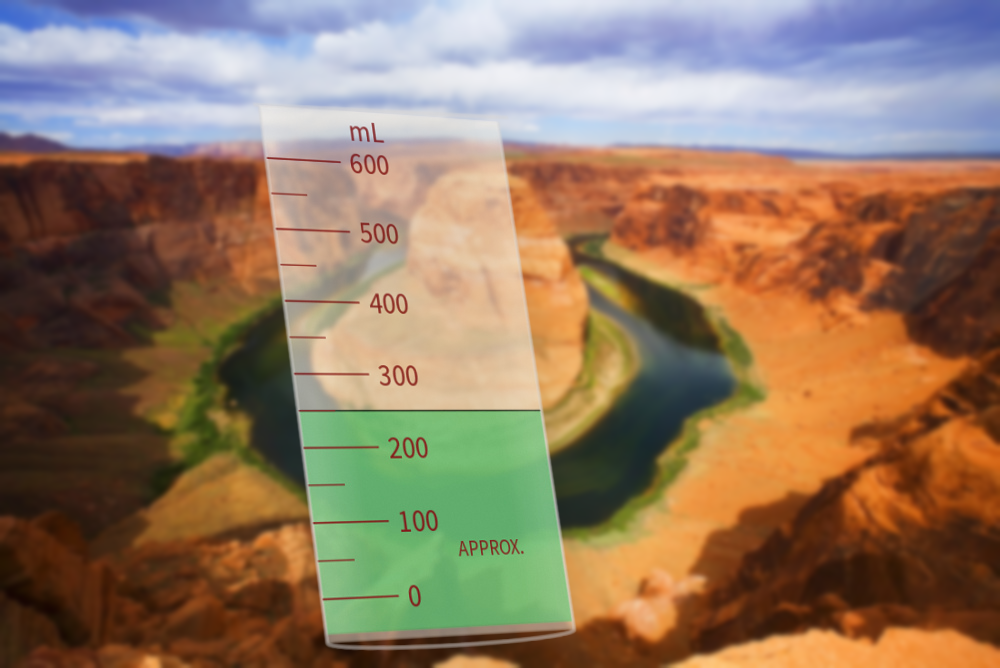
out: **250** mL
